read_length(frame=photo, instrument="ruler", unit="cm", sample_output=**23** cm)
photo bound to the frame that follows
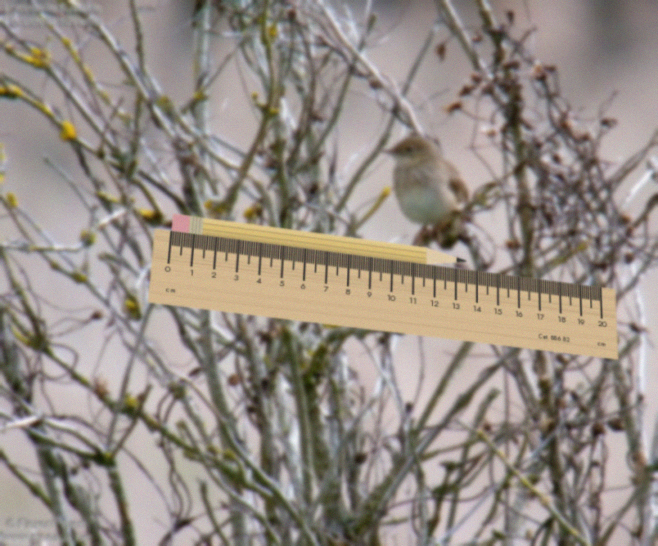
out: **13.5** cm
